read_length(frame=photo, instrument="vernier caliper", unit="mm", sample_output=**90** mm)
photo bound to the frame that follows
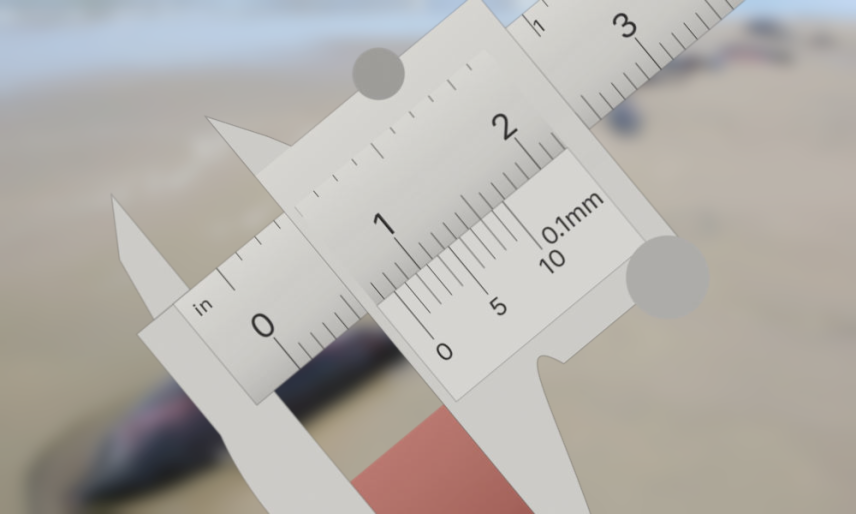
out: **7.8** mm
